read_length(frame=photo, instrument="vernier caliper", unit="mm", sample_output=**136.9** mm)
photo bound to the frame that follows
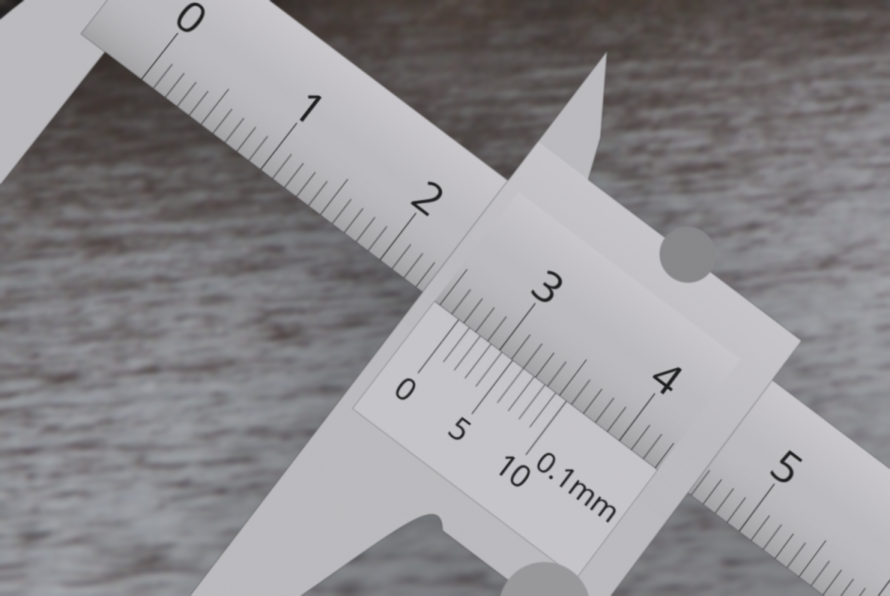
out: **26.6** mm
